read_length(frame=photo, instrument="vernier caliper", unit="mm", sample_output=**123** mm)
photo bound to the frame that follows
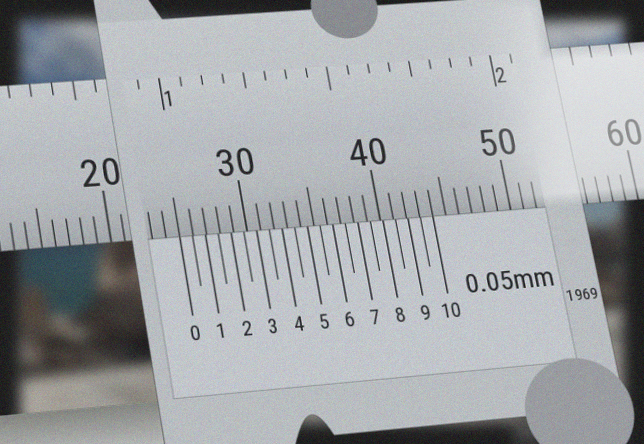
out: **25.0** mm
